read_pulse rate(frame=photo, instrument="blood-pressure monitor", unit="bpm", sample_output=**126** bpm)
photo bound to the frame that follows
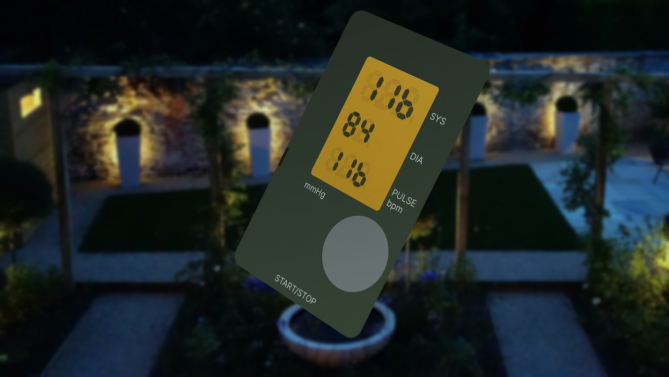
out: **116** bpm
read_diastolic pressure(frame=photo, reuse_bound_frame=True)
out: **84** mmHg
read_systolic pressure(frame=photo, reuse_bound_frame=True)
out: **116** mmHg
